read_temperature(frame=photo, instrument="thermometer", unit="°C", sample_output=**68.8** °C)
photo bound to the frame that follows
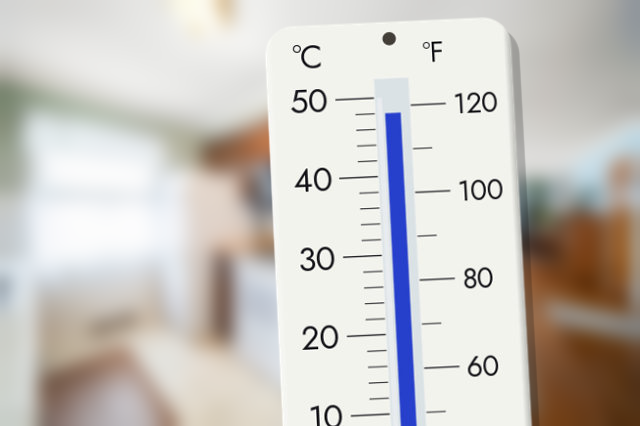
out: **48** °C
